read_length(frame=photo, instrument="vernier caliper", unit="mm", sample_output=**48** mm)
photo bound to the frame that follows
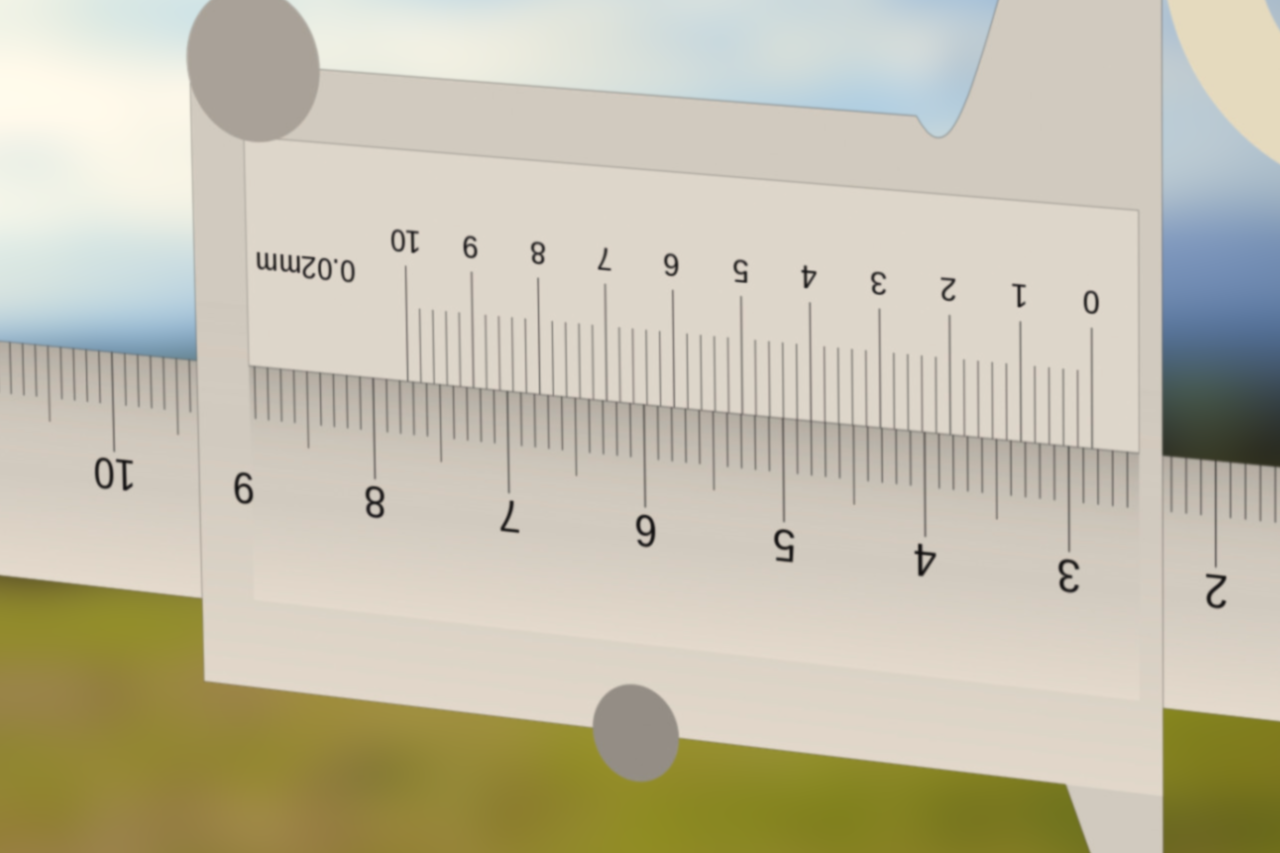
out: **28.4** mm
